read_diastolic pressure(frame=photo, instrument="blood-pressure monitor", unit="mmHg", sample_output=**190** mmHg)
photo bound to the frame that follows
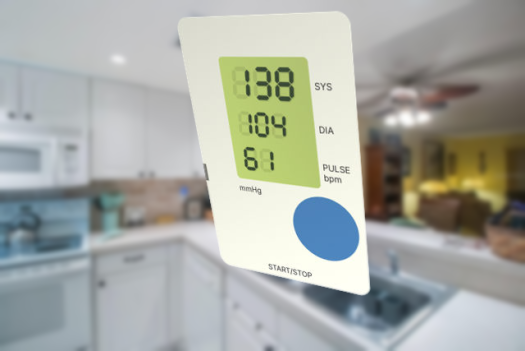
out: **104** mmHg
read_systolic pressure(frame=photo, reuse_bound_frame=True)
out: **138** mmHg
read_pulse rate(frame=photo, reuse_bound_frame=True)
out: **61** bpm
